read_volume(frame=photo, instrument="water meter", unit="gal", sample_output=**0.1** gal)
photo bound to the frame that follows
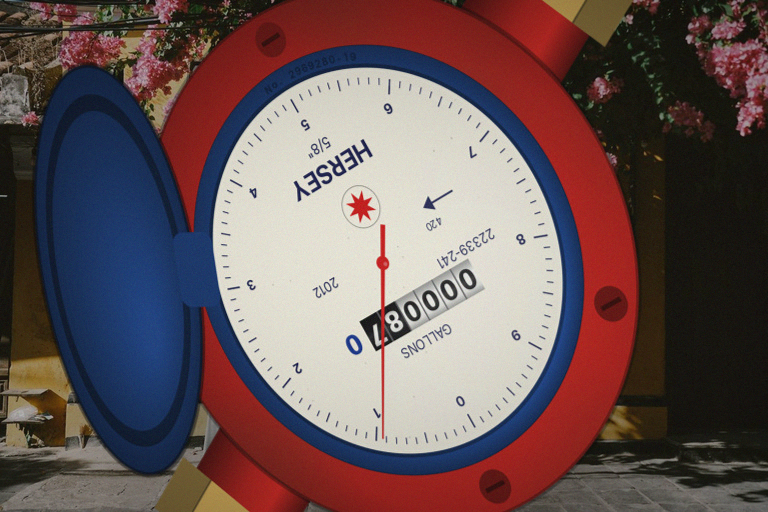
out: **870.9** gal
